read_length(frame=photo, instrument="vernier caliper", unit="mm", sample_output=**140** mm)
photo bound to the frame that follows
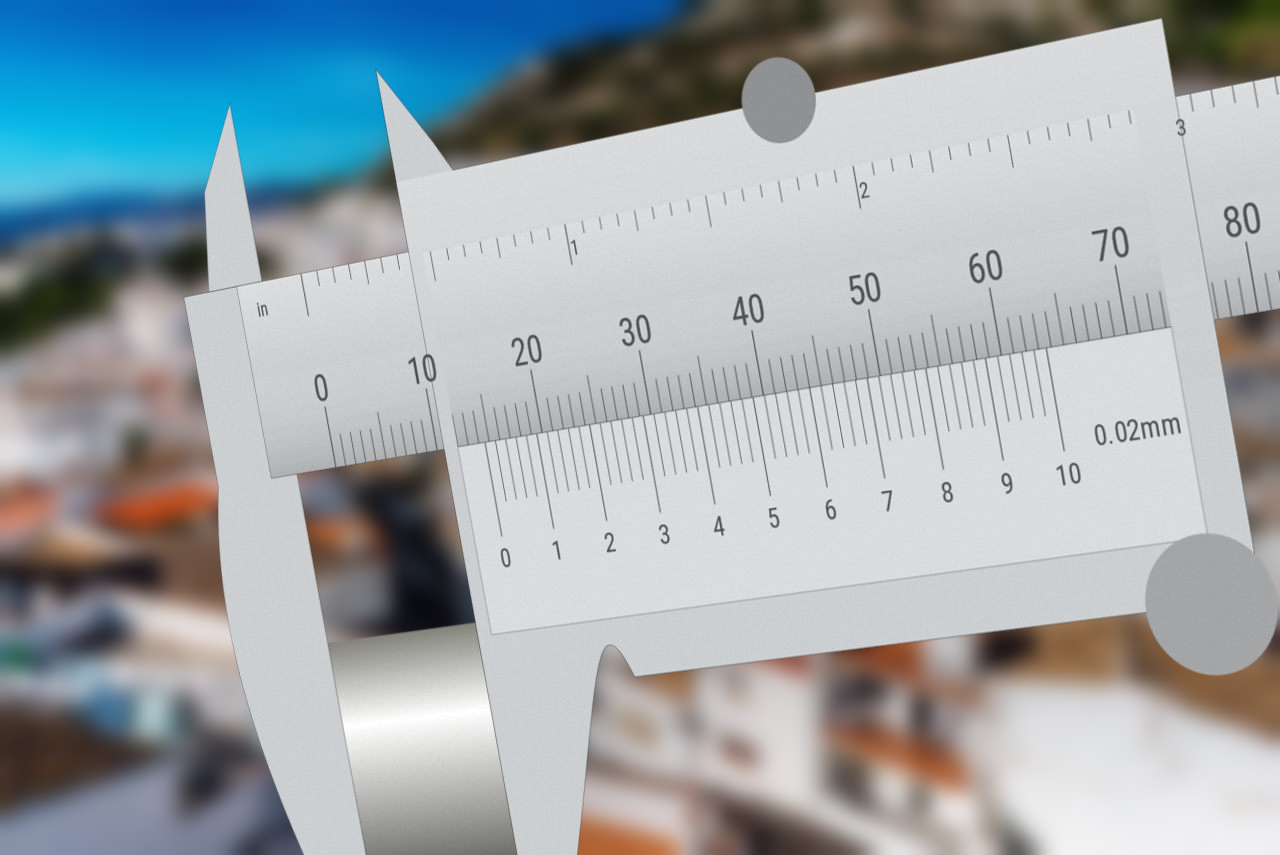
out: **14.6** mm
